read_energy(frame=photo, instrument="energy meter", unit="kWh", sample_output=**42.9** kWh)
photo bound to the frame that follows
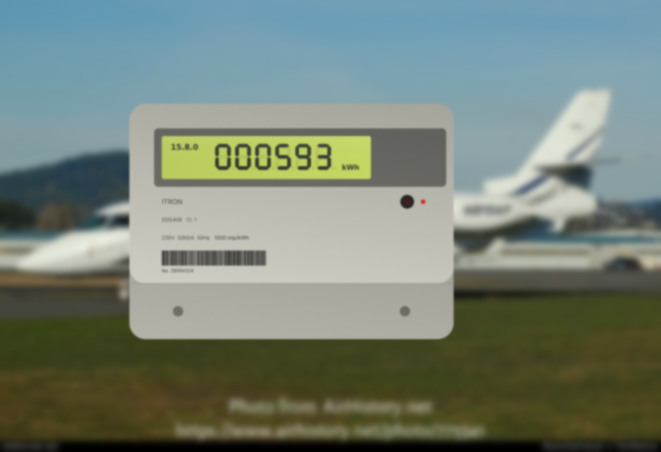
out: **593** kWh
